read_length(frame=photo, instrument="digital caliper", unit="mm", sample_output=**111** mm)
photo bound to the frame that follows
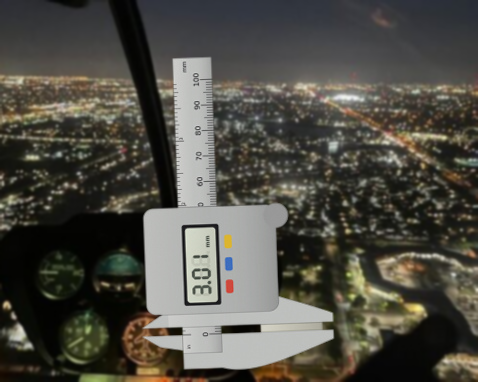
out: **3.01** mm
